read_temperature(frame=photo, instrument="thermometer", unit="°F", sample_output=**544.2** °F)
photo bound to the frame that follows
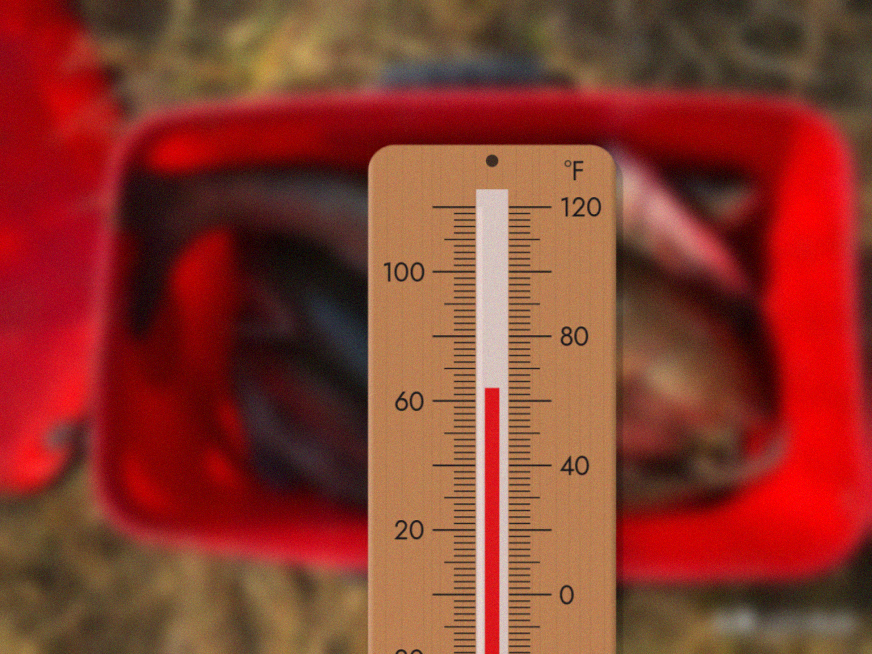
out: **64** °F
